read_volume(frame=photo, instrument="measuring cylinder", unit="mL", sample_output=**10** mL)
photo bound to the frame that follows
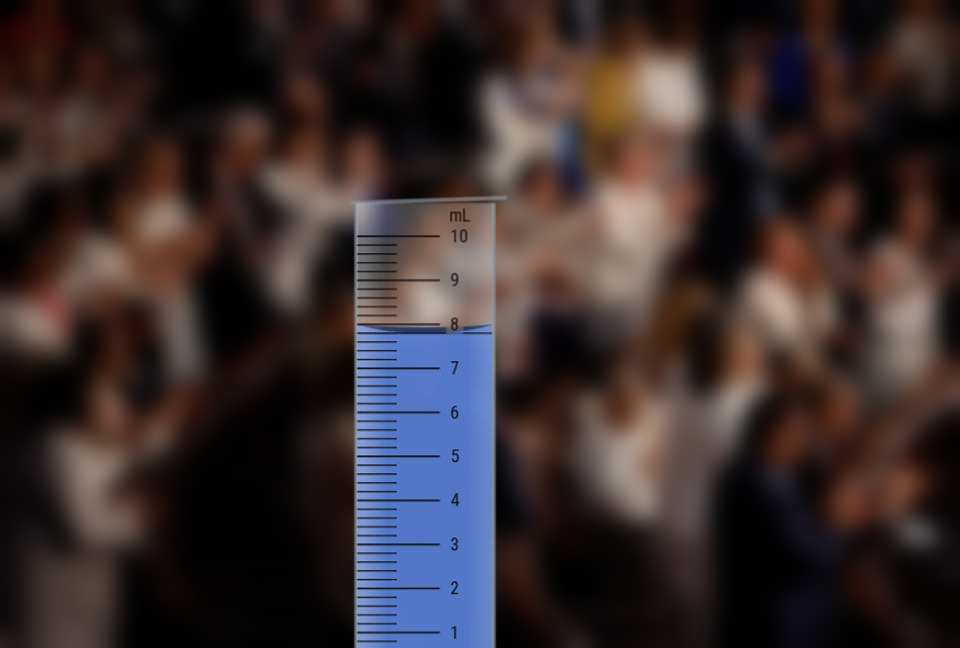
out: **7.8** mL
